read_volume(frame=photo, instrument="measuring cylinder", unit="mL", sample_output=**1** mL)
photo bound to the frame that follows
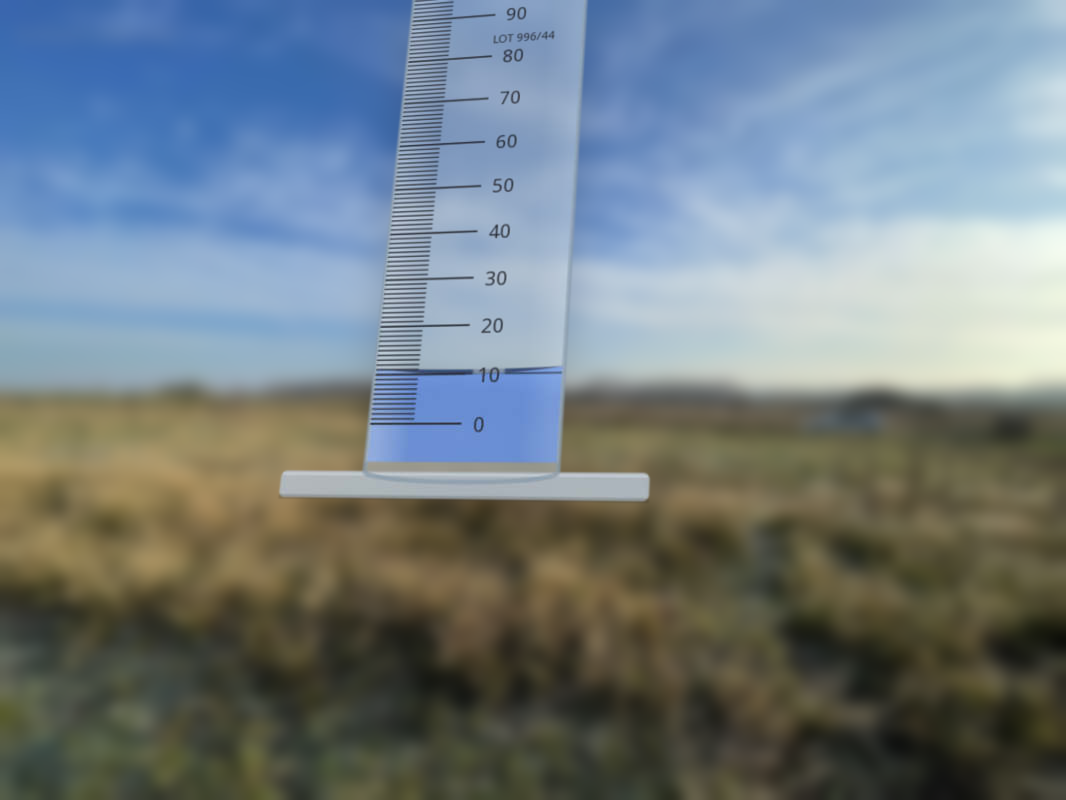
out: **10** mL
